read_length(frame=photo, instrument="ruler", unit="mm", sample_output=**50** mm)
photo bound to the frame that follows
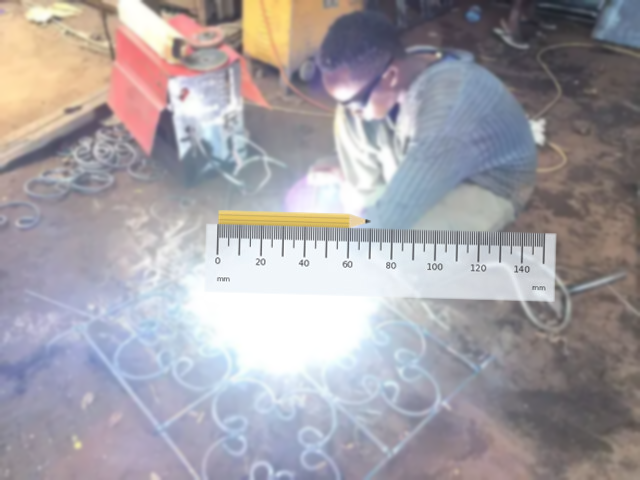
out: **70** mm
